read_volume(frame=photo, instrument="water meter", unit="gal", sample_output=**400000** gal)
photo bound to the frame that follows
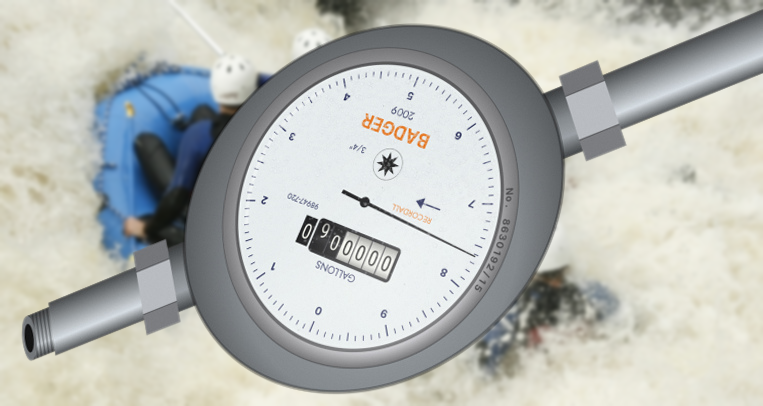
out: **57.6** gal
